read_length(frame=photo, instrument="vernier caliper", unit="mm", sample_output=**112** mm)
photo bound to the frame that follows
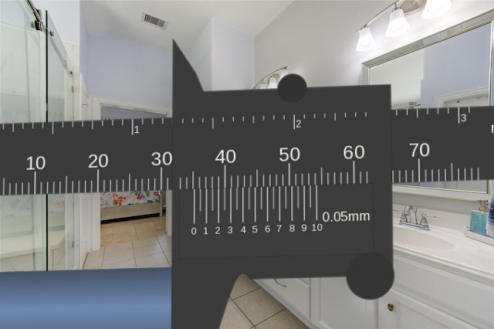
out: **35.2** mm
